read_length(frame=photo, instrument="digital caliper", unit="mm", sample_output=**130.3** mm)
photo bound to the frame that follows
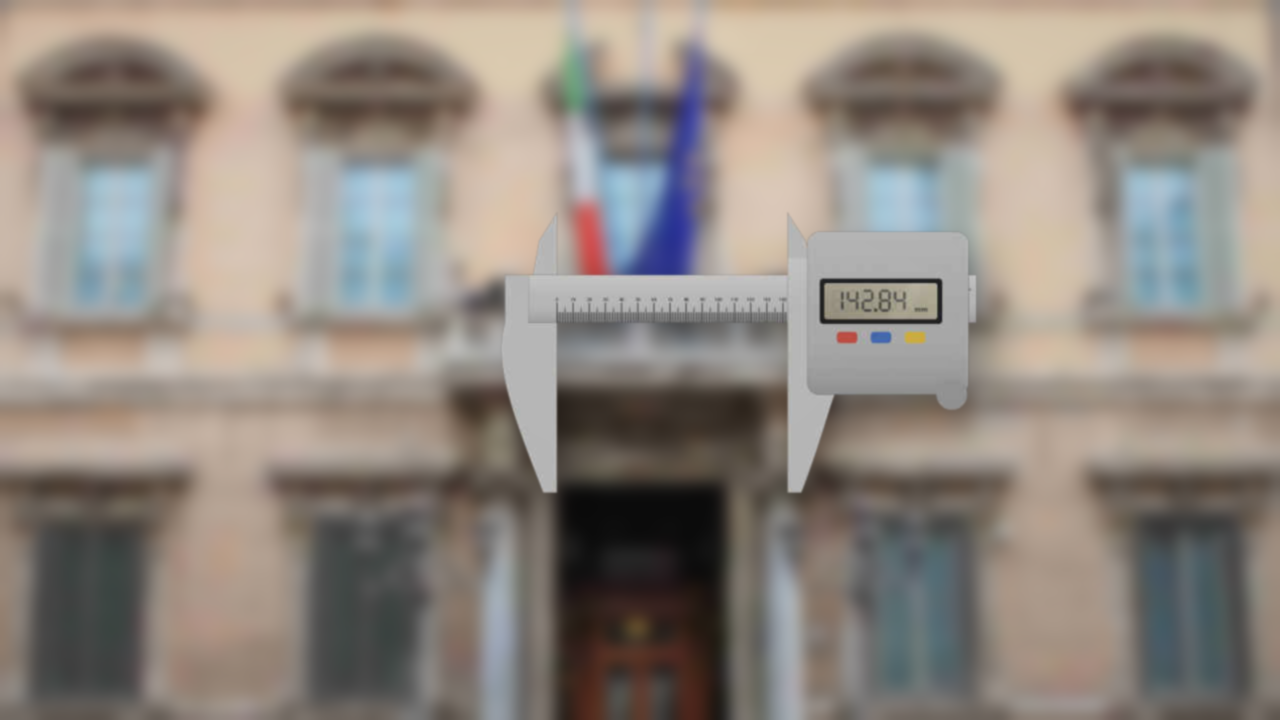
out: **142.84** mm
